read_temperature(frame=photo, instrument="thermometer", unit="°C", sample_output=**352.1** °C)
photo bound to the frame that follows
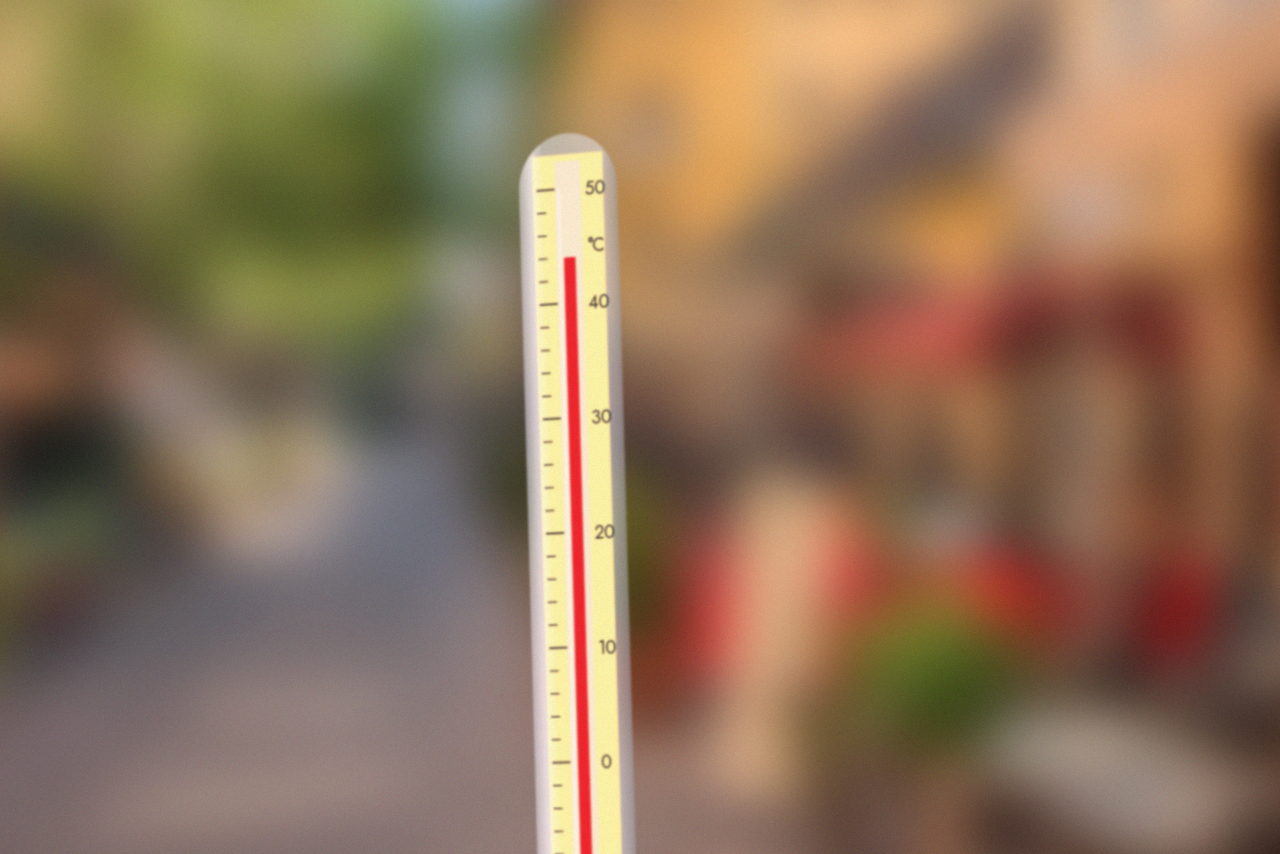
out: **44** °C
